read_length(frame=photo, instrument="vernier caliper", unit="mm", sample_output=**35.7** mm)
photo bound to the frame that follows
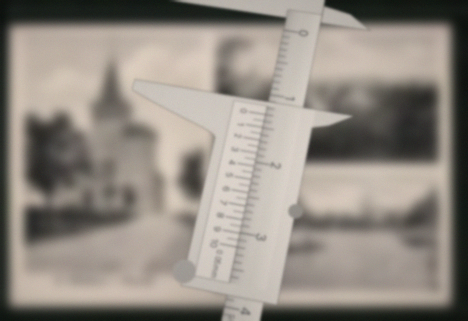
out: **13.0** mm
